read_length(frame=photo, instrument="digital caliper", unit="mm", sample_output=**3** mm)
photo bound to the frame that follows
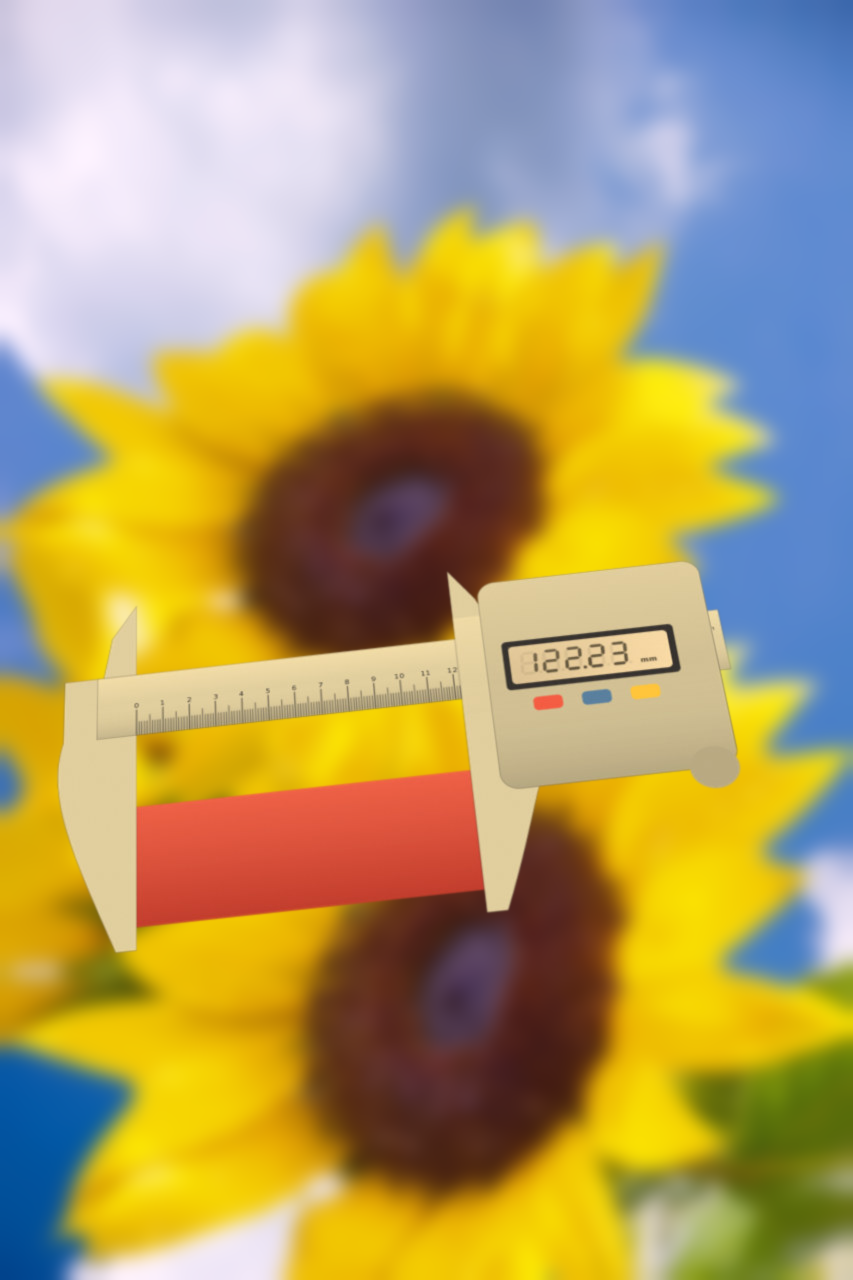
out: **122.23** mm
